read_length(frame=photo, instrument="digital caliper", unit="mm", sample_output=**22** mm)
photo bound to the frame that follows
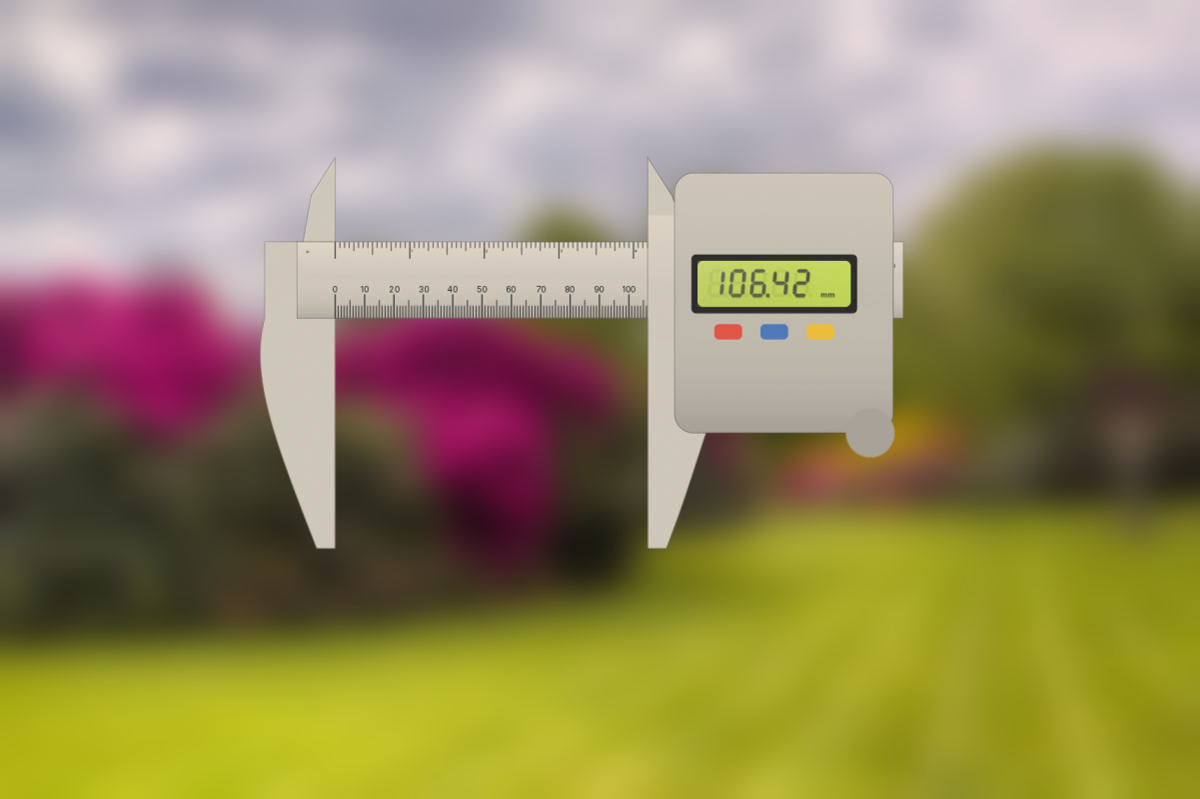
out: **106.42** mm
